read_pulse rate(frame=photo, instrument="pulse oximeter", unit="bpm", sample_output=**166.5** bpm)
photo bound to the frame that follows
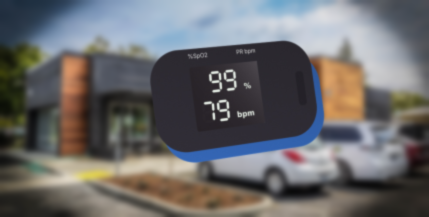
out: **79** bpm
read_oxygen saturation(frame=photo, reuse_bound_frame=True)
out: **99** %
